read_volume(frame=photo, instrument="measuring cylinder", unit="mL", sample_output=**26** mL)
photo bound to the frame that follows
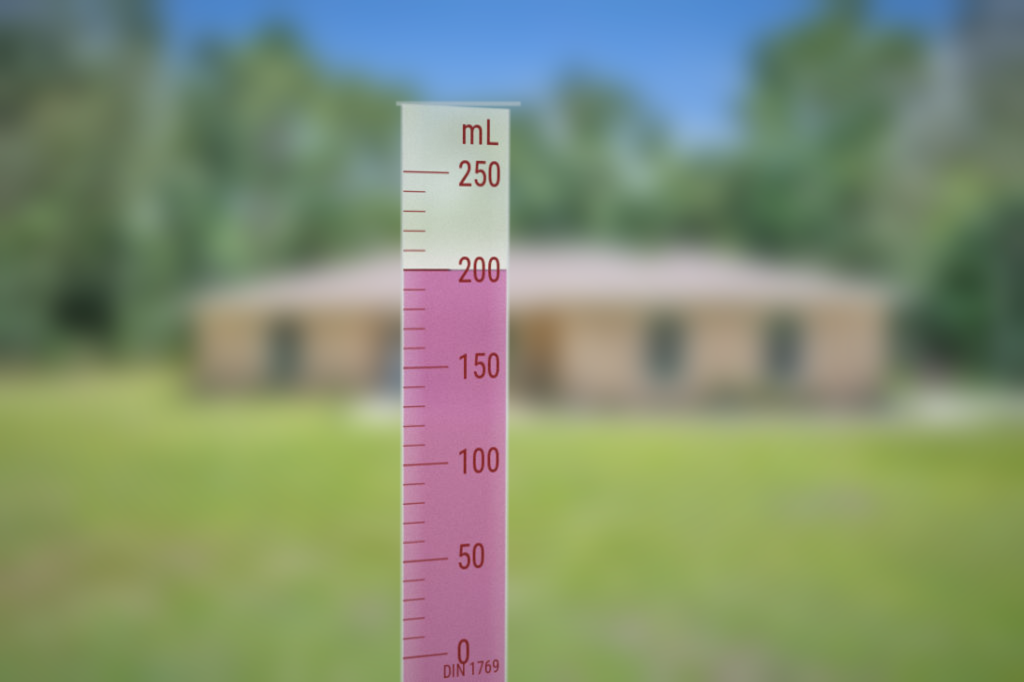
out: **200** mL
